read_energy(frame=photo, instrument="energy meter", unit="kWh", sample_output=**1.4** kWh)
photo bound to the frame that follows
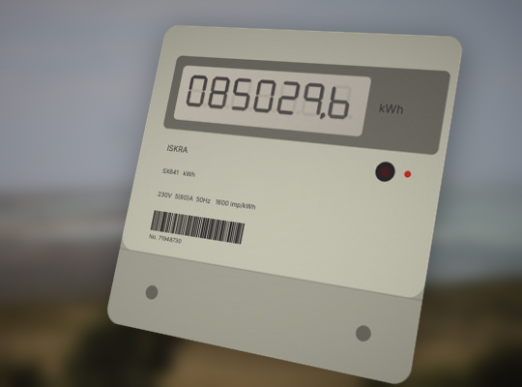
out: **85029.6** kWh
